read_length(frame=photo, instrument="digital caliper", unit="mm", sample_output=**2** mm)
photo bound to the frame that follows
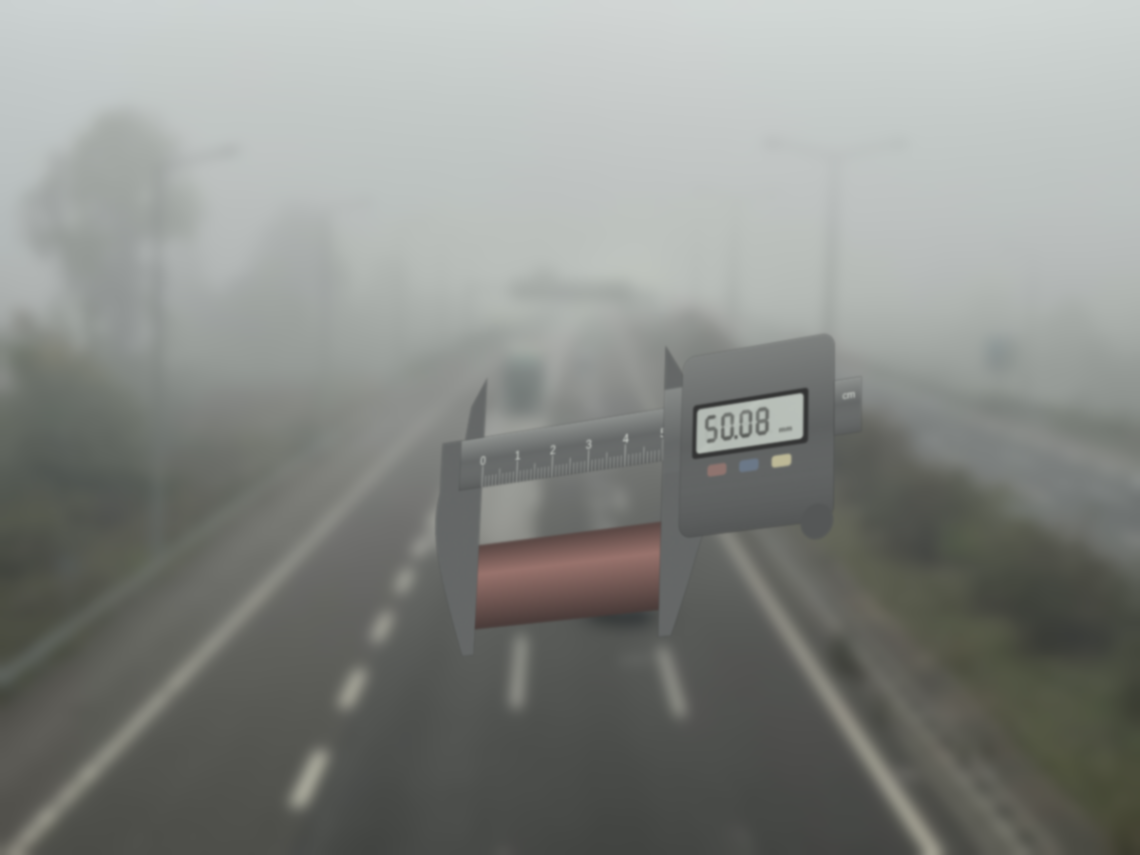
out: **50.08** mm
